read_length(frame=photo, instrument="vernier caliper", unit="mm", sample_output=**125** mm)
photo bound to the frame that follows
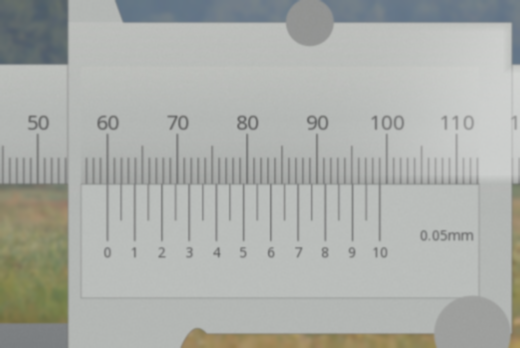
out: **60.0** mm
